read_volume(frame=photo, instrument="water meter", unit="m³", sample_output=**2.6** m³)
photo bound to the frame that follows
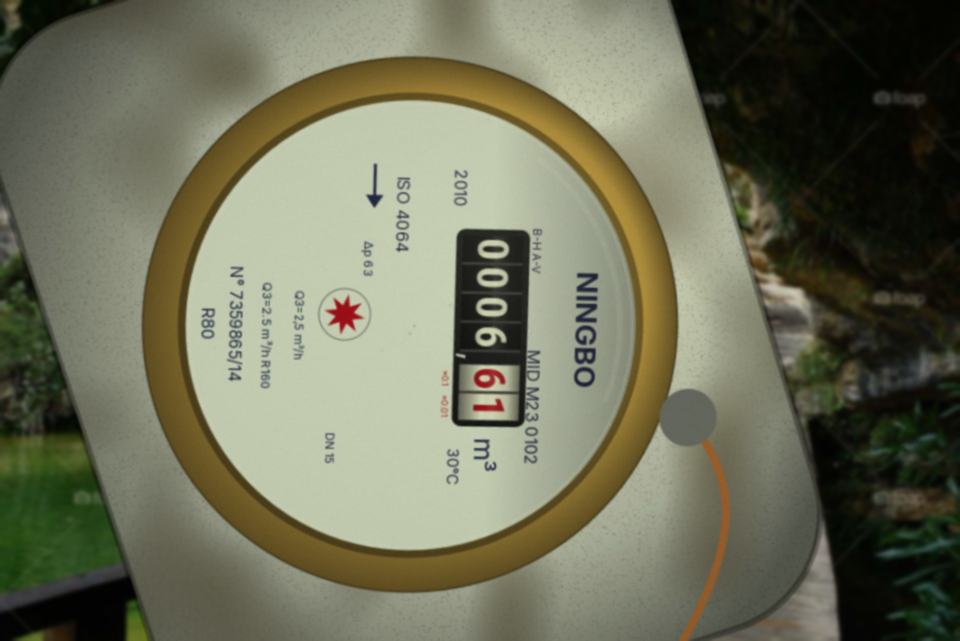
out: **6.61** m³
